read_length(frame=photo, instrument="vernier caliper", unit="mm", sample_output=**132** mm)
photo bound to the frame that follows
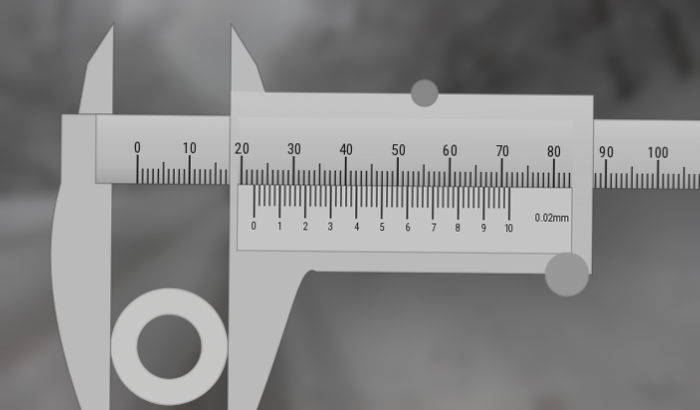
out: **22.5** mm
